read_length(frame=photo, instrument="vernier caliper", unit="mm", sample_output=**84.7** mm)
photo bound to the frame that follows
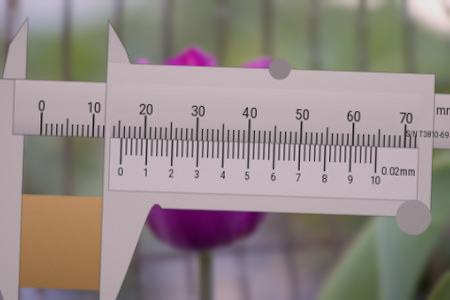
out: **15.5** mm
